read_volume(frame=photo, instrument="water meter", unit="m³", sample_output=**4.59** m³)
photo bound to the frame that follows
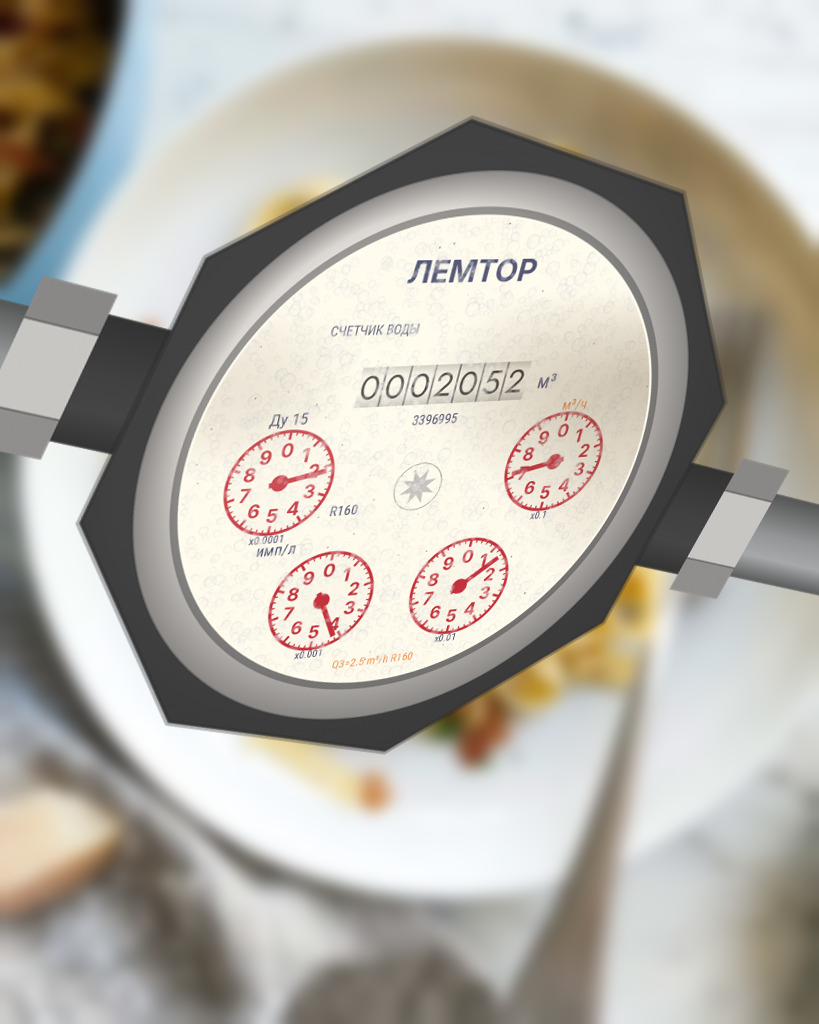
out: **2052.7142** m³
